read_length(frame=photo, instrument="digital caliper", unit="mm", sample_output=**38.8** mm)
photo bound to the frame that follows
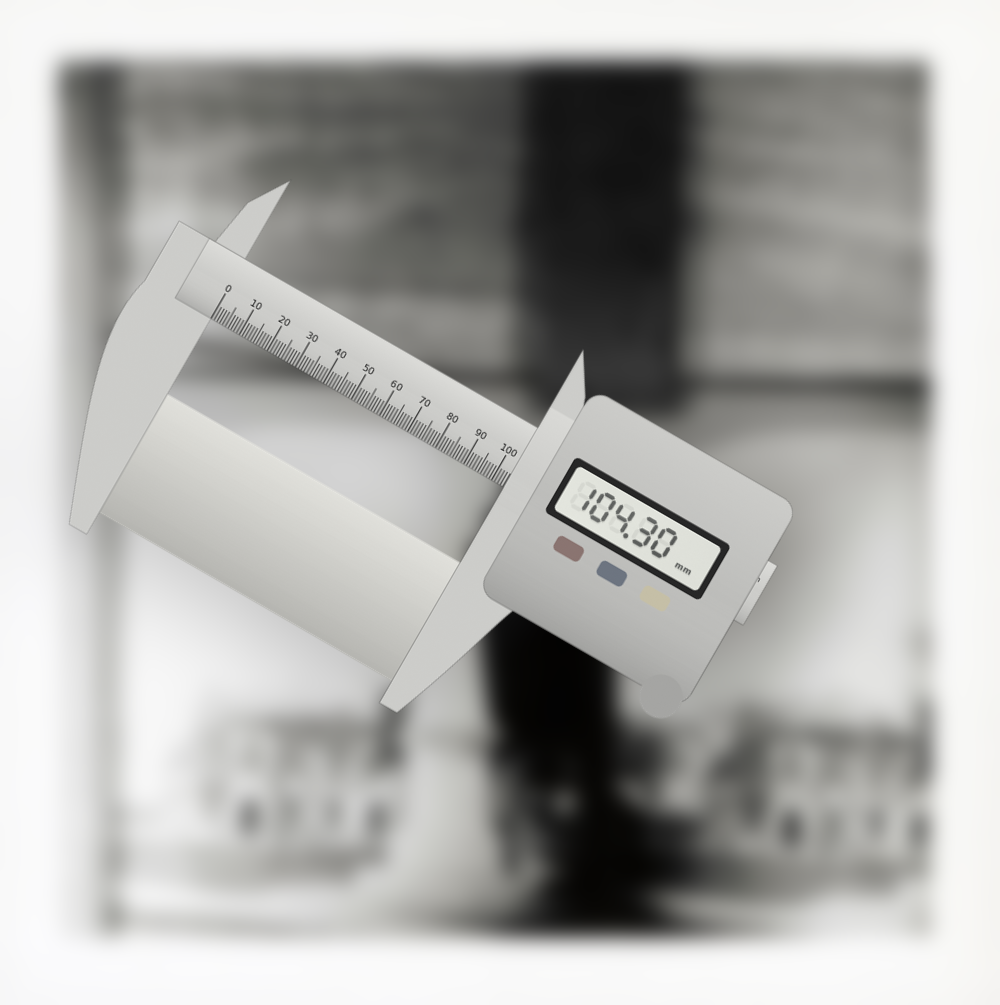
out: **104.30** mm
